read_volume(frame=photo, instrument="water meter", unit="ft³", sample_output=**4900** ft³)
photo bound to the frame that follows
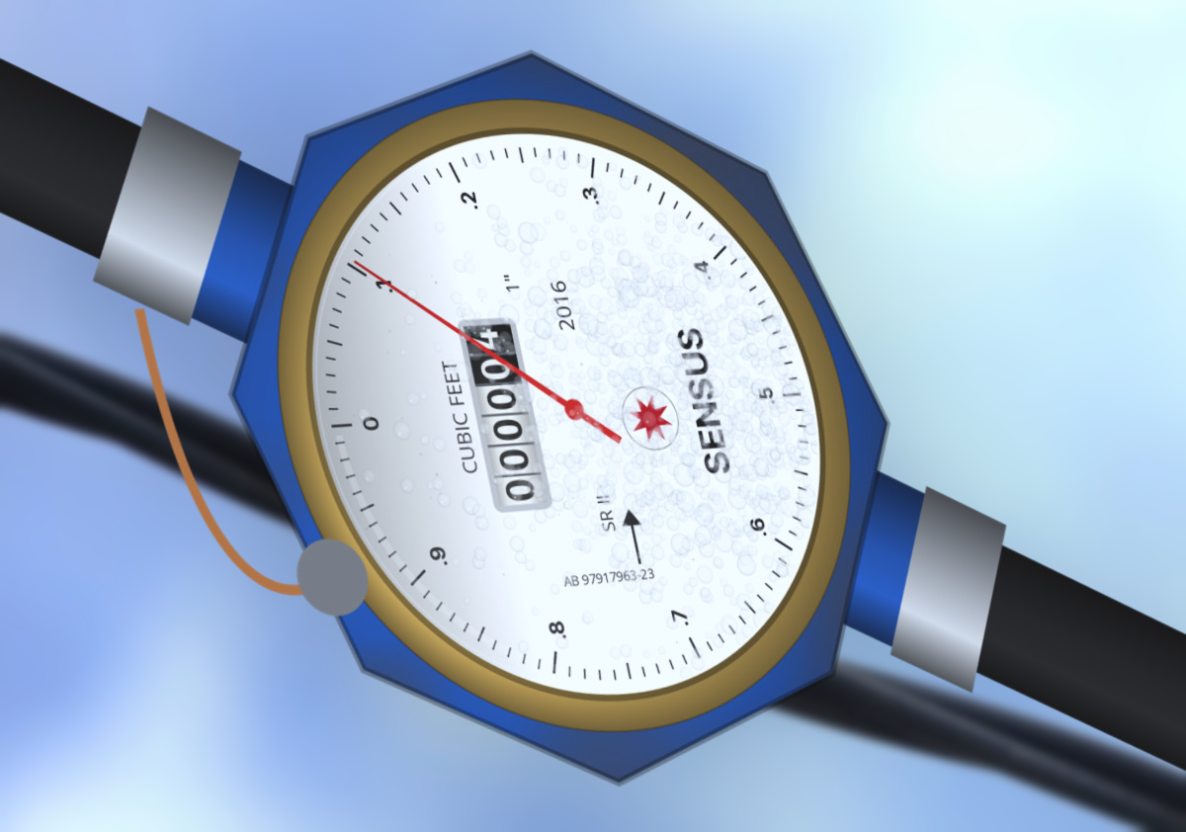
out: **4.10** ft³
